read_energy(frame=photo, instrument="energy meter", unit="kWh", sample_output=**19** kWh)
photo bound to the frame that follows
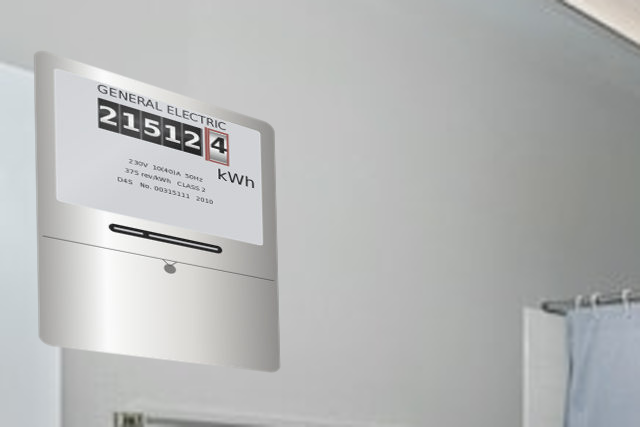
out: **21512.4** kWh
